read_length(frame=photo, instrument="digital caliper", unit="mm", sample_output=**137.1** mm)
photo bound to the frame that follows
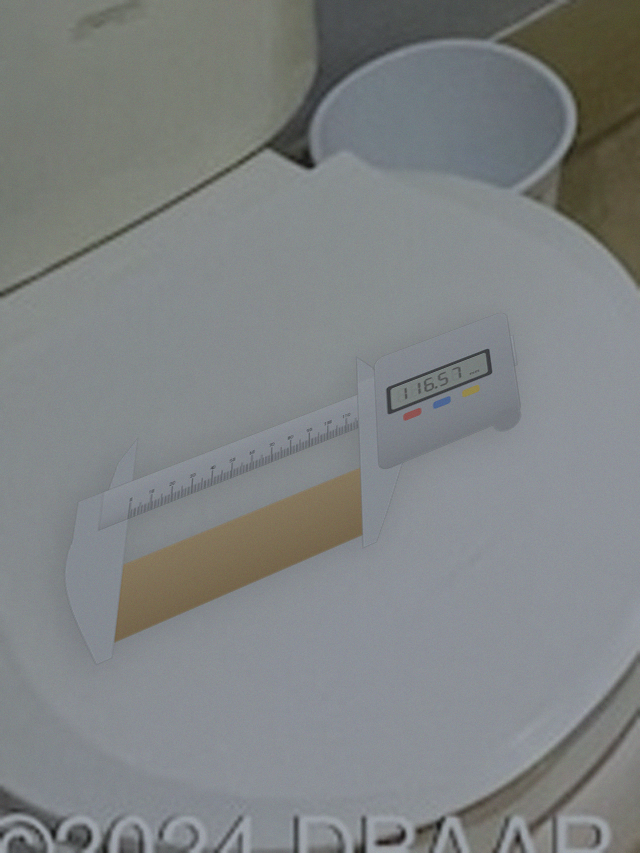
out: **116.57** mm
